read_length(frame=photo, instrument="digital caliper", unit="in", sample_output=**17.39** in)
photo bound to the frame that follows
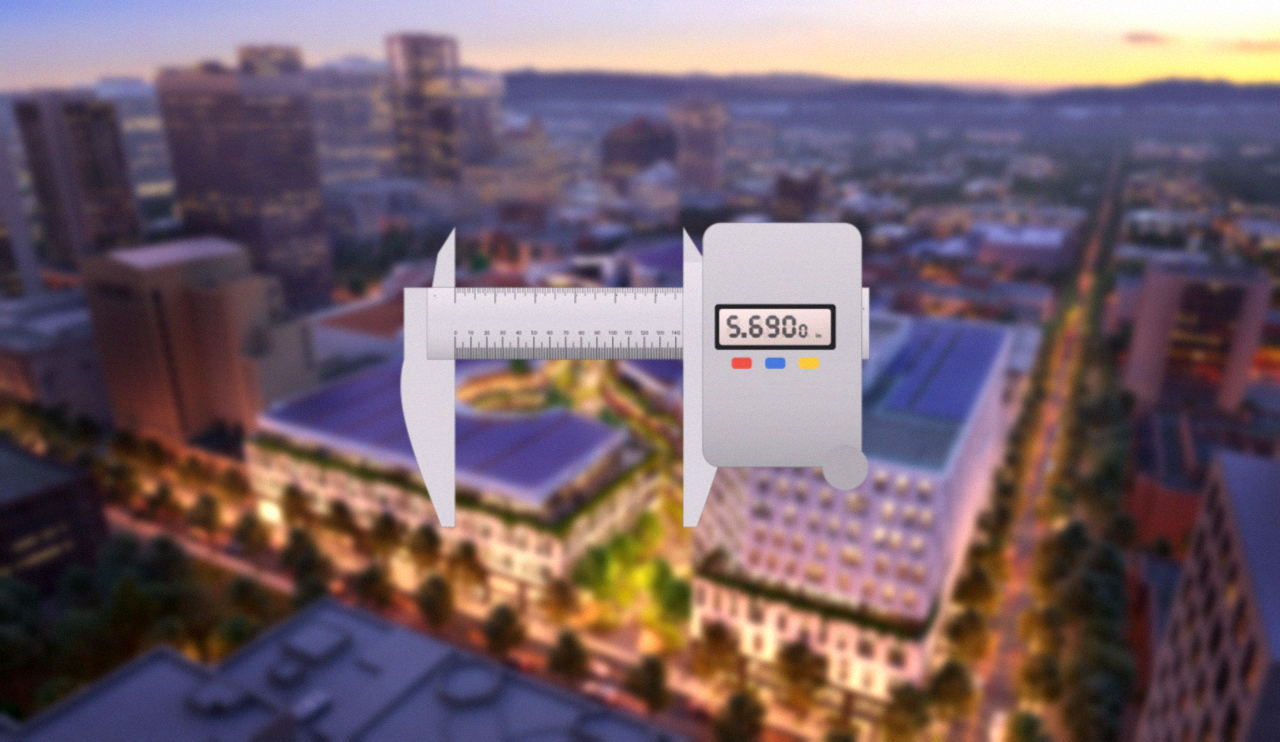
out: **5.6900** in
